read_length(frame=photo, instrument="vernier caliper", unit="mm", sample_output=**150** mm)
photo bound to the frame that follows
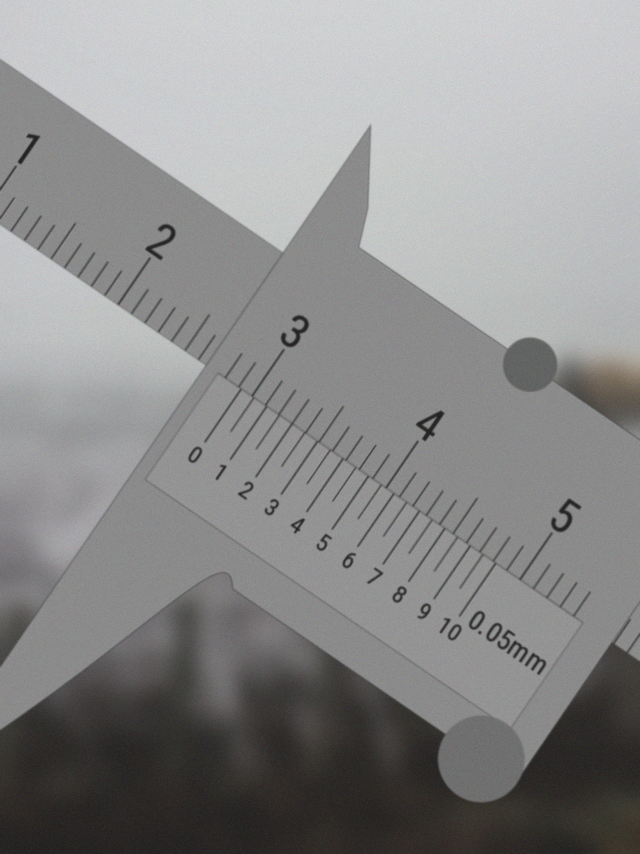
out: **29.2** mm
